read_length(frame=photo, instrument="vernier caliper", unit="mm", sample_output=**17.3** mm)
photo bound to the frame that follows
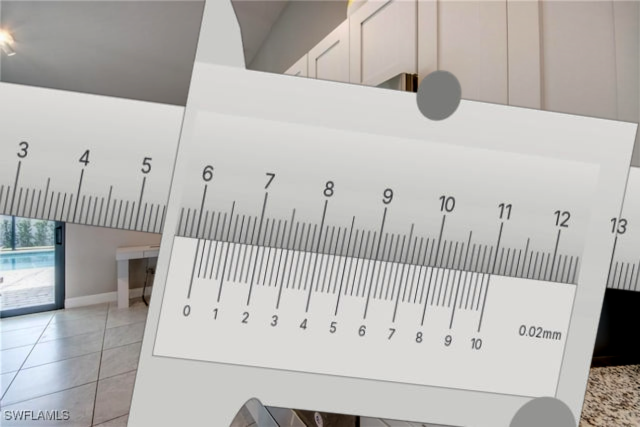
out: **60.5** mm
